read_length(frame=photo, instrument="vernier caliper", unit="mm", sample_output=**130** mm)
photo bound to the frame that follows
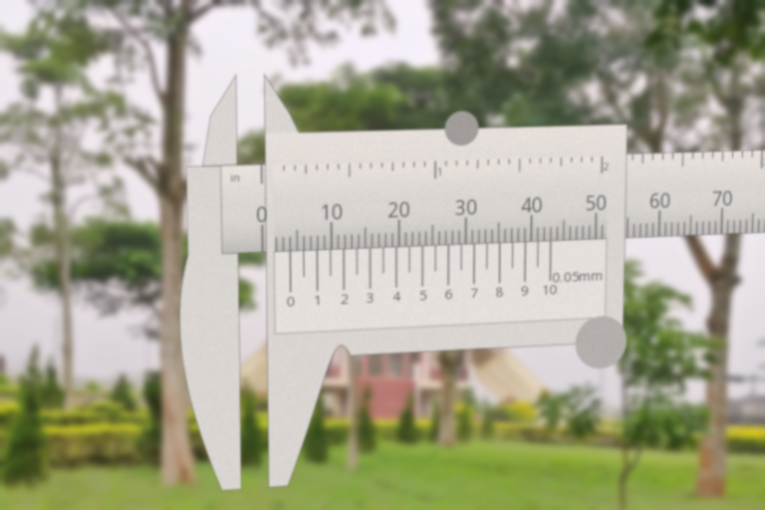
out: **4.0** mm
